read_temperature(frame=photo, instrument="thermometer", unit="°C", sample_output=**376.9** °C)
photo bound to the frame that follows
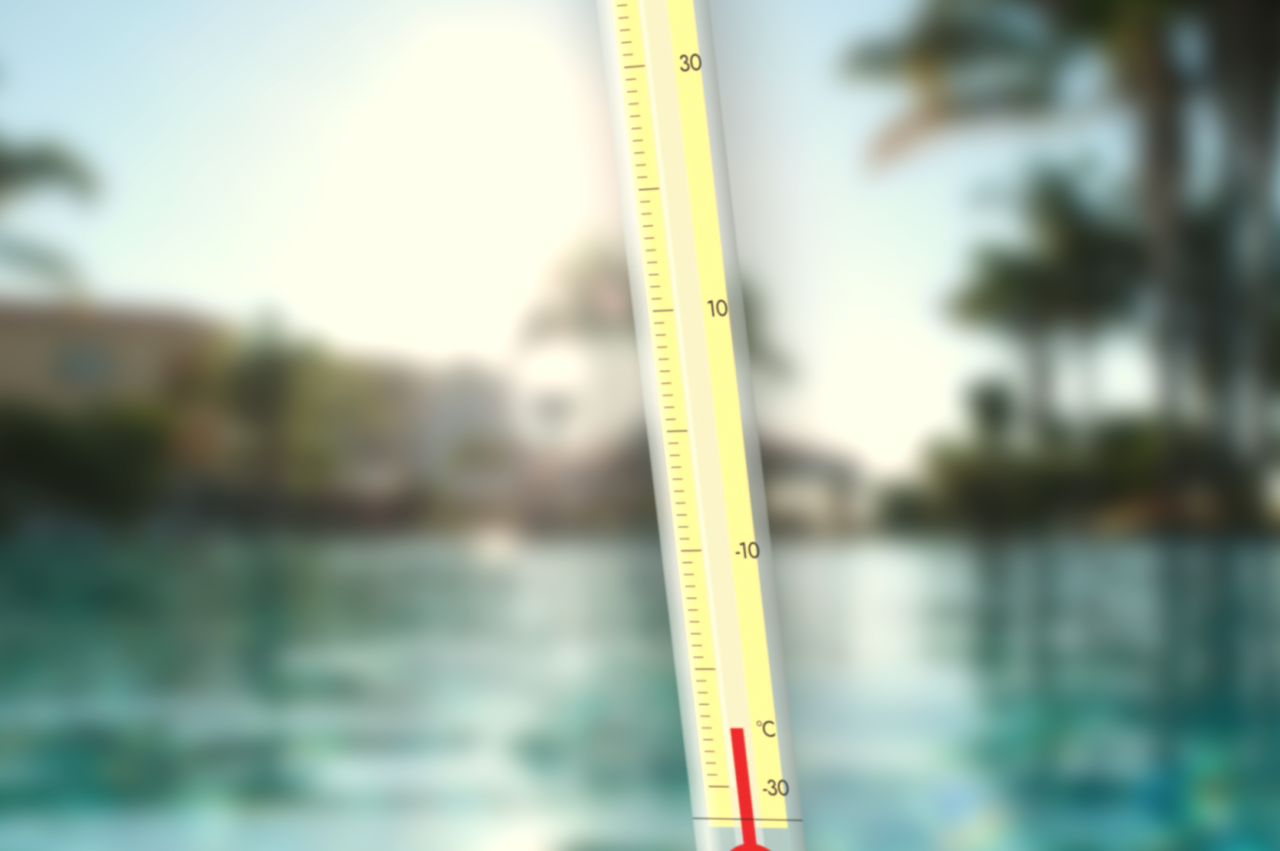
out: **-25** °C
